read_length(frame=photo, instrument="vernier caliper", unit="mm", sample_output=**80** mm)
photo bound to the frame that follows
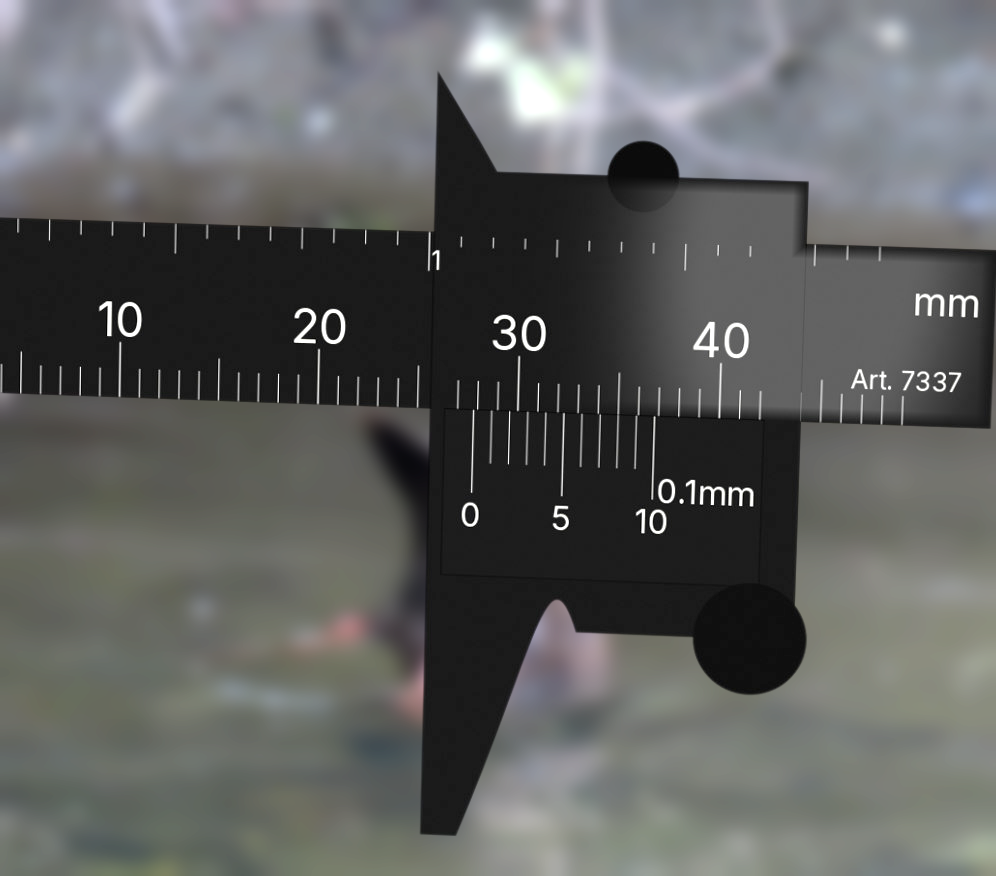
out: **27.8** mm
